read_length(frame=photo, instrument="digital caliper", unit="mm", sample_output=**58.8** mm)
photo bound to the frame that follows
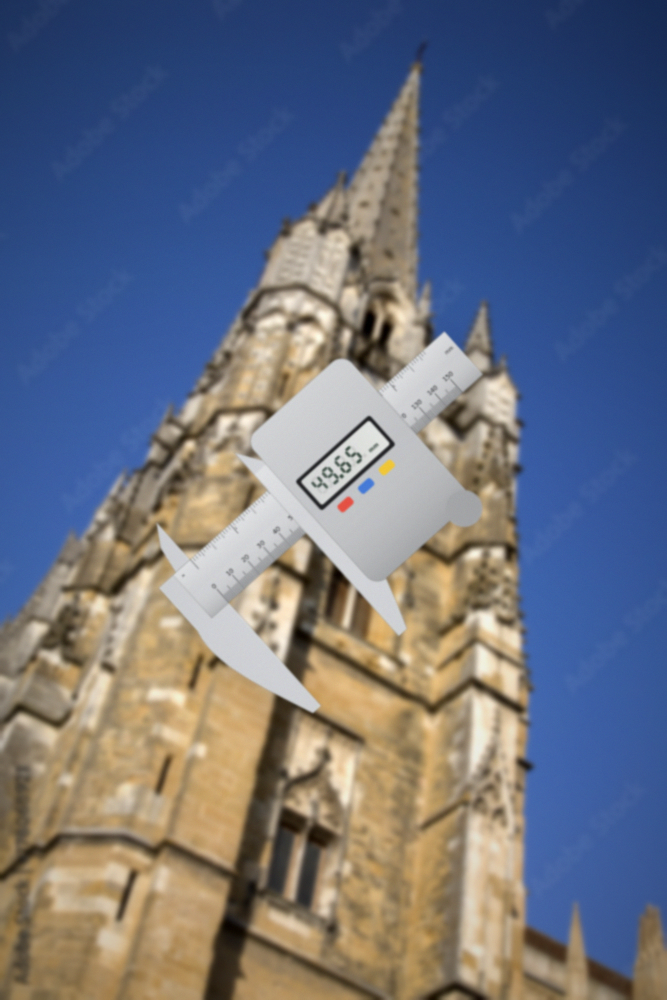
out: **49.65** mm
